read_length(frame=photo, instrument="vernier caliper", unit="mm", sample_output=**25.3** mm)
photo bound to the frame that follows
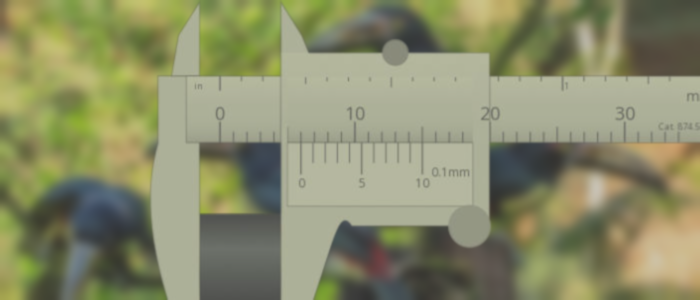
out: **6.0** mm
